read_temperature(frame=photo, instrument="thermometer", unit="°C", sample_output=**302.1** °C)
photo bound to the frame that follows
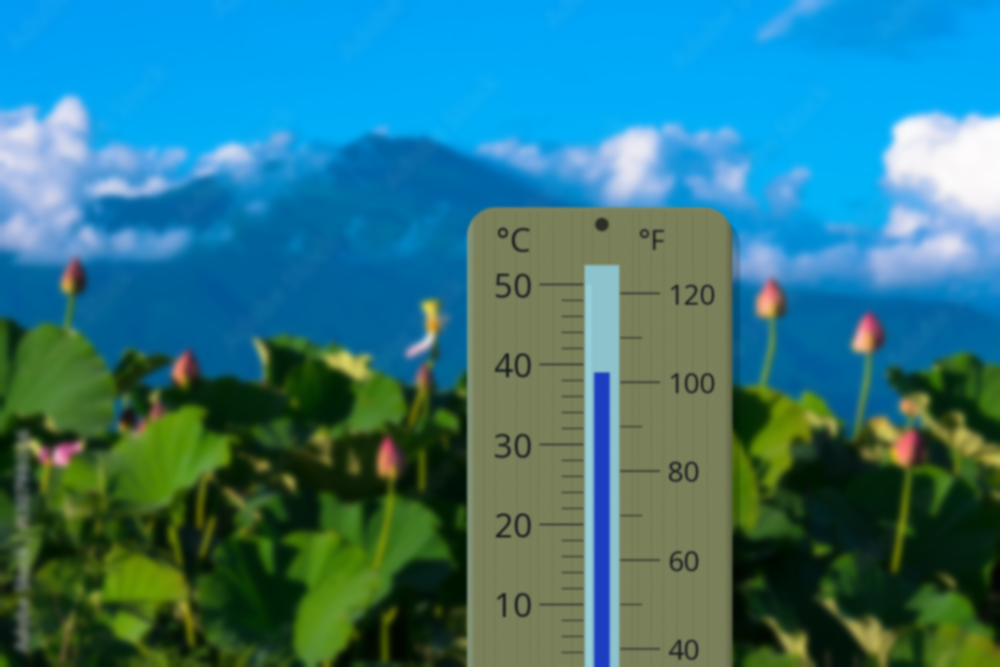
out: **39** °C
